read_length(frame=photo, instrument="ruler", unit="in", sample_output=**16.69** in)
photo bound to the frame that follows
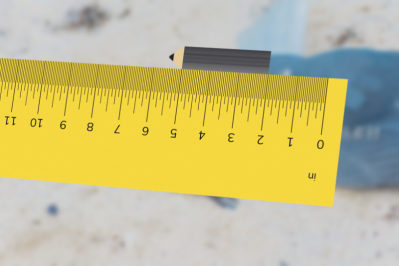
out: **3.5** in
